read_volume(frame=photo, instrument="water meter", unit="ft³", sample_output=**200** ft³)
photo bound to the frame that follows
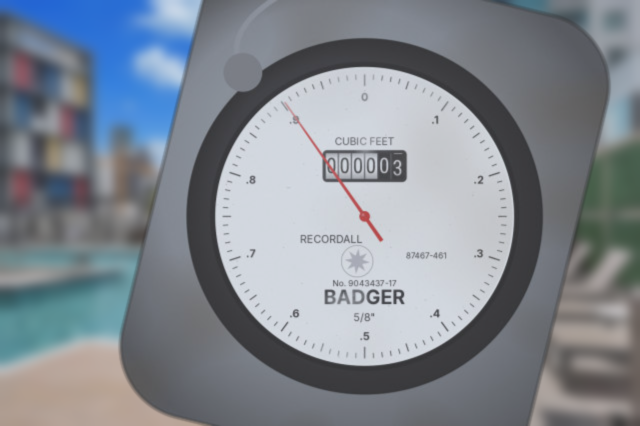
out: **2.90** ft³
